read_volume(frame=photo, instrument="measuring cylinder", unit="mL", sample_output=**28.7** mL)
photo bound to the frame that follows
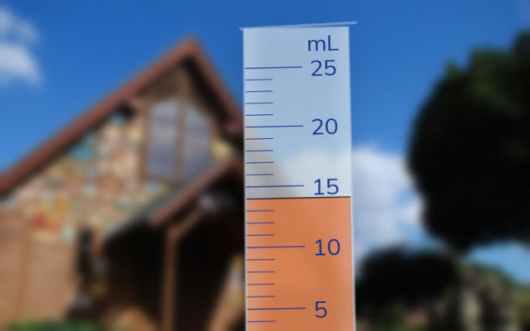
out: **14** mL
